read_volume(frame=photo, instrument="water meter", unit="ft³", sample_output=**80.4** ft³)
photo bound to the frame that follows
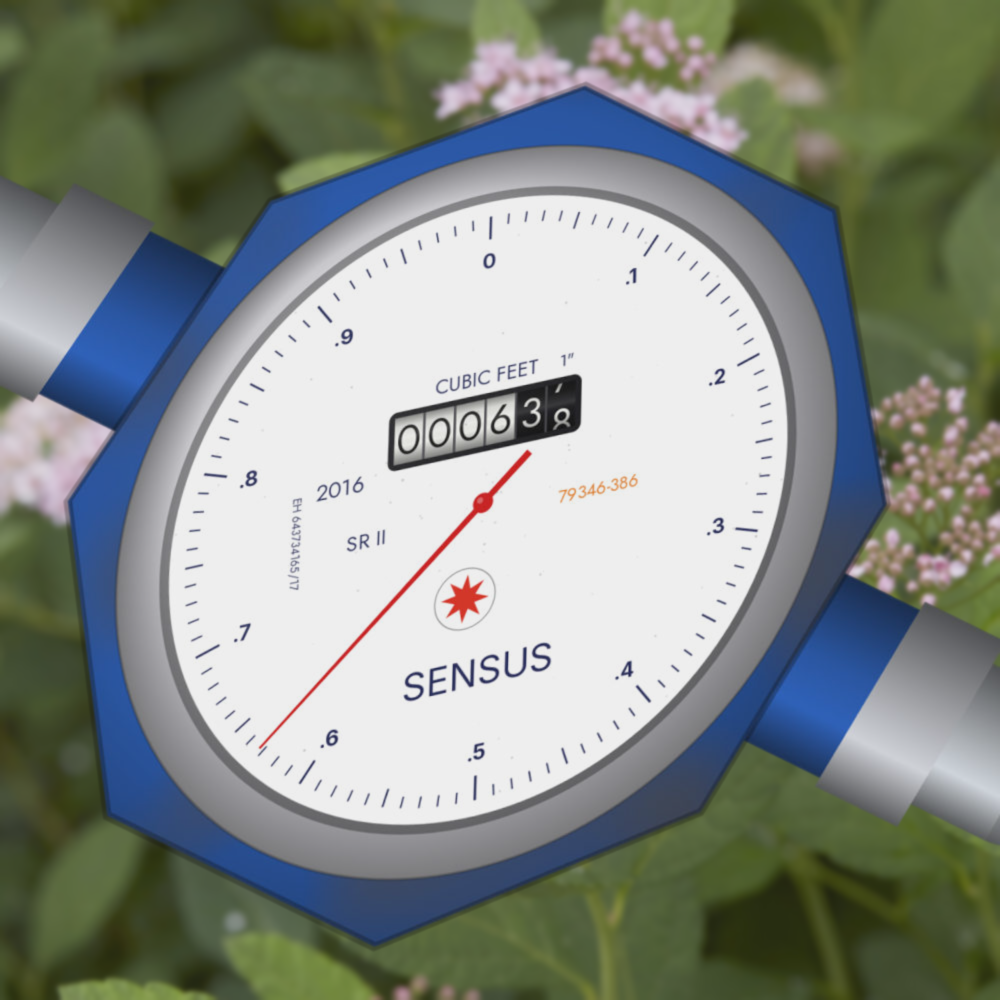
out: **637.63** ft³
